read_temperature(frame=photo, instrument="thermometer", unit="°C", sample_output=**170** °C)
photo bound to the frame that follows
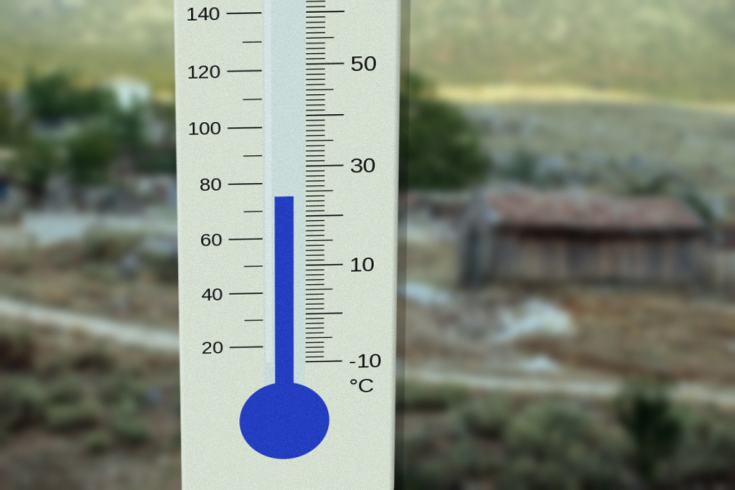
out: **24** °C
